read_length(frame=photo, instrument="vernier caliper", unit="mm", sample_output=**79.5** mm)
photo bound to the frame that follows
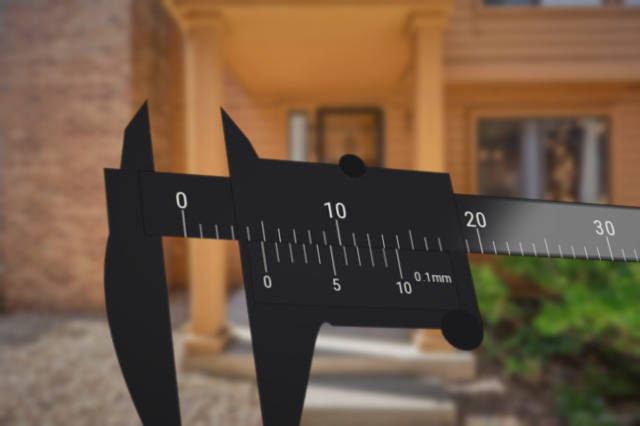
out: **4.8** mm
